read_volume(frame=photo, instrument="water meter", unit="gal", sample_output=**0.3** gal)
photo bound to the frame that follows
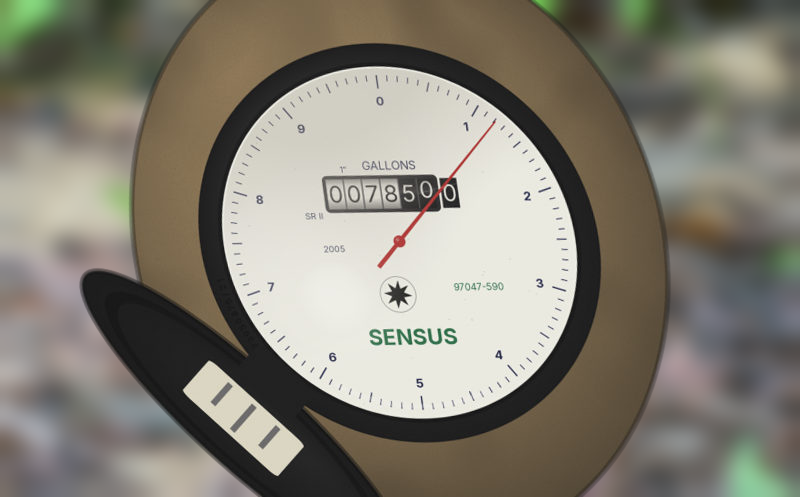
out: **78501.2** gal
